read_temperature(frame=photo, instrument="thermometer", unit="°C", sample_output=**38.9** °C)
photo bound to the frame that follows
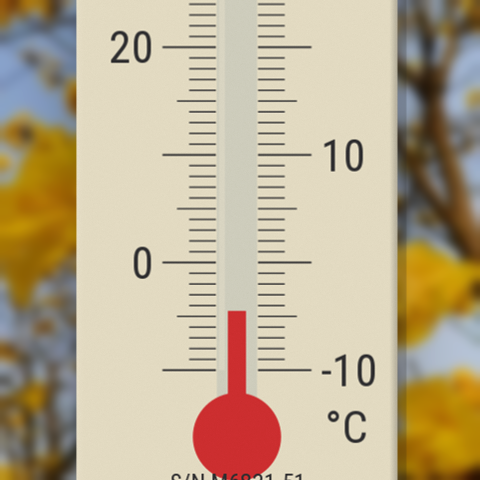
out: **-4.5** °C
